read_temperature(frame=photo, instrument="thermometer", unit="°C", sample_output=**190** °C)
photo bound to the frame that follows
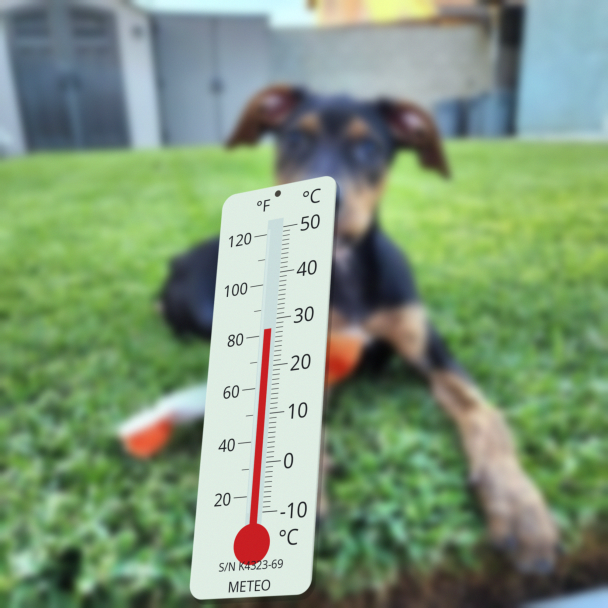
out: **28** °C
